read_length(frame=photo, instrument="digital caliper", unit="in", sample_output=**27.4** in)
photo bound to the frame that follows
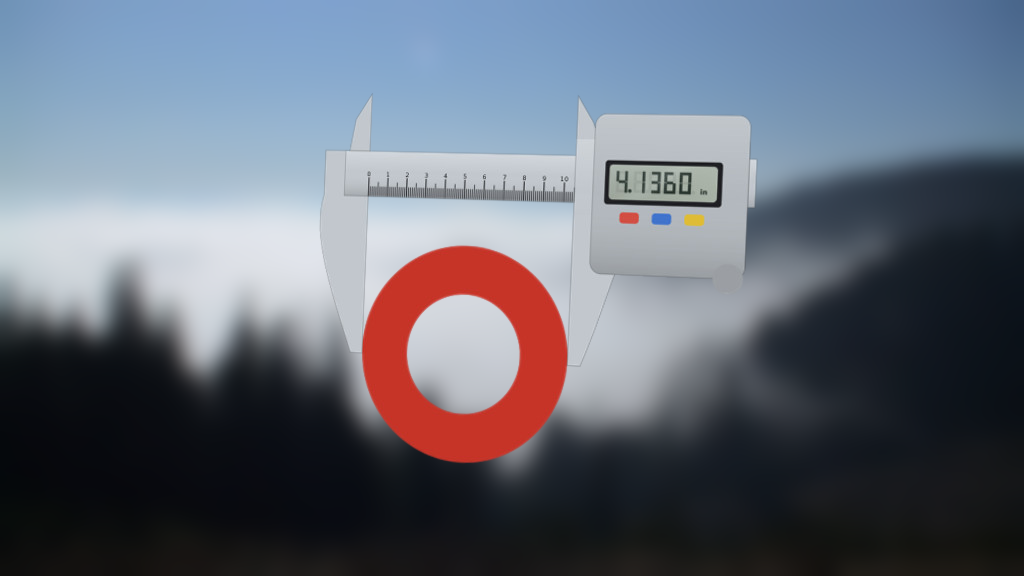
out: **4.1360** in
